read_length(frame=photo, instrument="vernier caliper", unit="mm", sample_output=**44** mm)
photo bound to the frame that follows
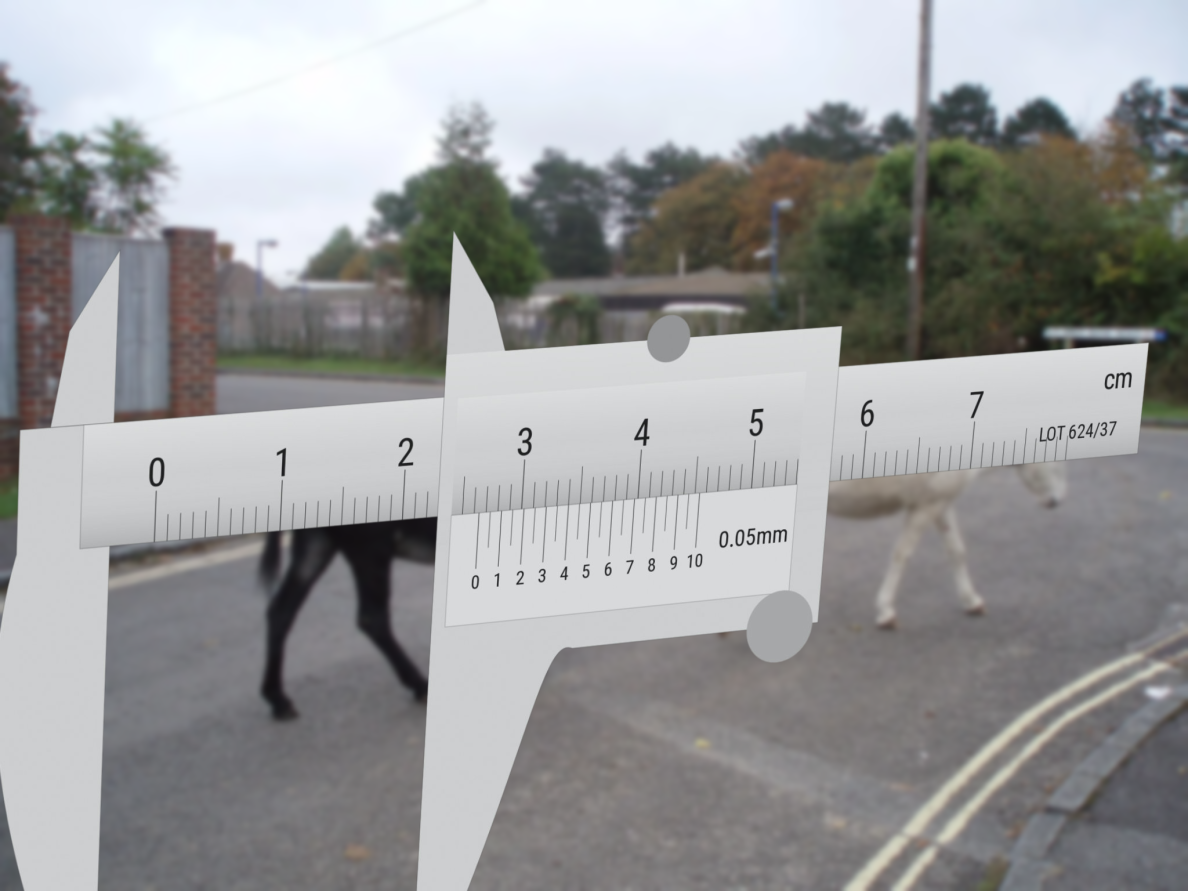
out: **26.4** mm
